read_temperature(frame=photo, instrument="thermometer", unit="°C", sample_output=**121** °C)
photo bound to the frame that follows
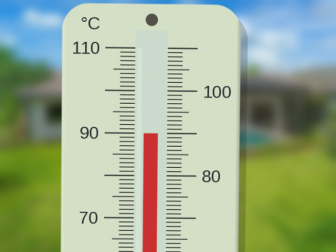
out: **90** °C
